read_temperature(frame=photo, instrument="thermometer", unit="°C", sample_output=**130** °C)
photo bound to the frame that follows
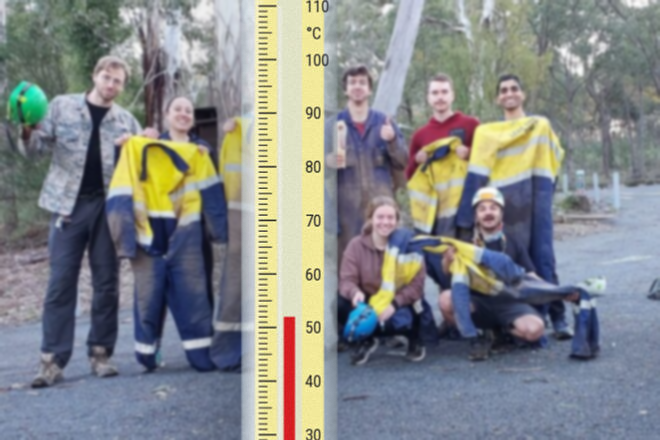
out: **52** °C
